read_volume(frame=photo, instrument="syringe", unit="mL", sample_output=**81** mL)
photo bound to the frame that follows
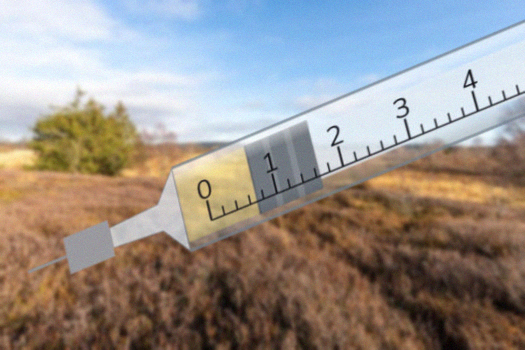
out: **0.7** mL
